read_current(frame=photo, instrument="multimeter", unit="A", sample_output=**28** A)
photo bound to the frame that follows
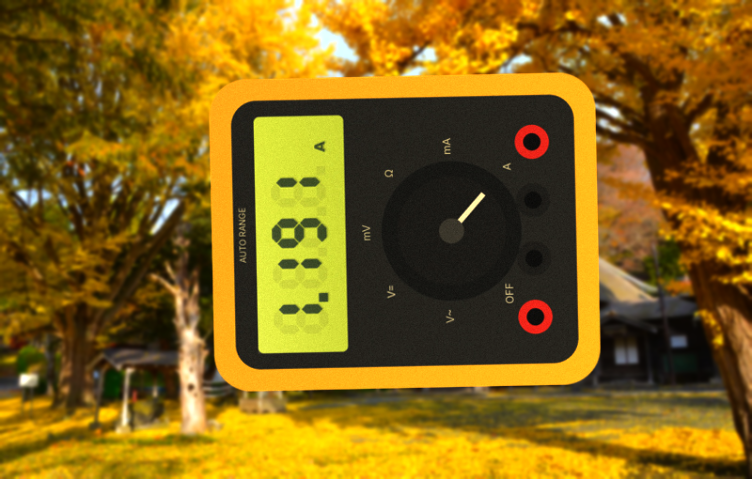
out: **1.191** A
